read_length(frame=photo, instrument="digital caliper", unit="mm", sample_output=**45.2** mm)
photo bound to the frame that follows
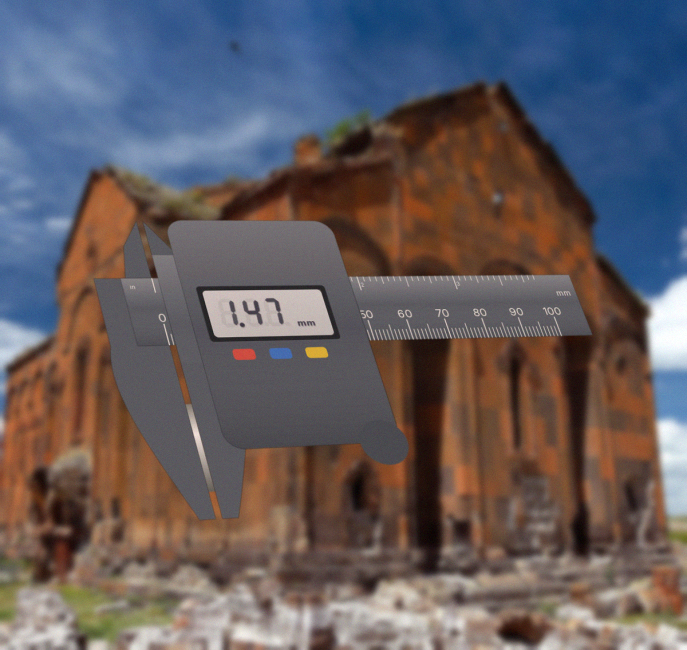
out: **1.47** mm
